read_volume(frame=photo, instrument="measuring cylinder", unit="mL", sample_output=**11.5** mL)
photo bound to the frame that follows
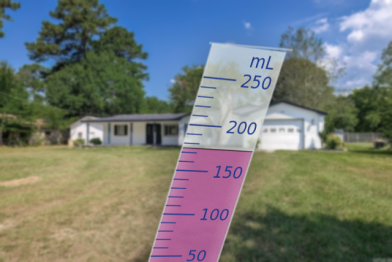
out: **175** mL
